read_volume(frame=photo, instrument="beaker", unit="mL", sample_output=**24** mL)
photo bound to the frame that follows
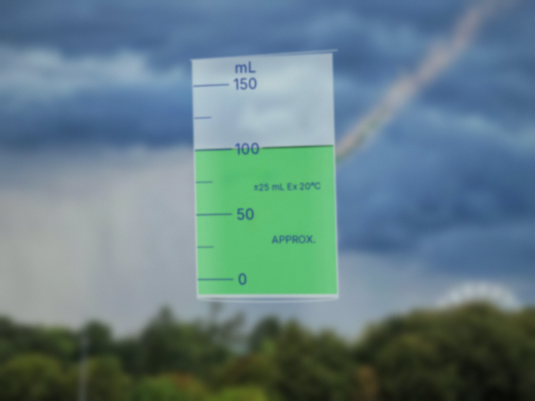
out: **100** mL
